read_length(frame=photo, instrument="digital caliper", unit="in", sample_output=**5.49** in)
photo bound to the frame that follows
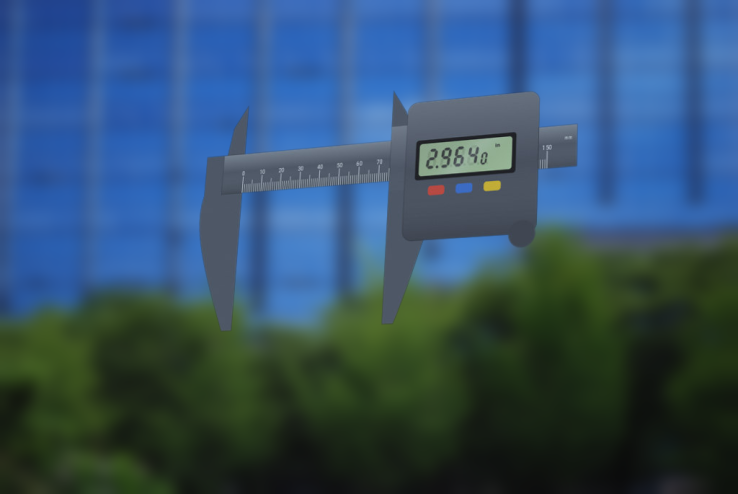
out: **2.9640** in
